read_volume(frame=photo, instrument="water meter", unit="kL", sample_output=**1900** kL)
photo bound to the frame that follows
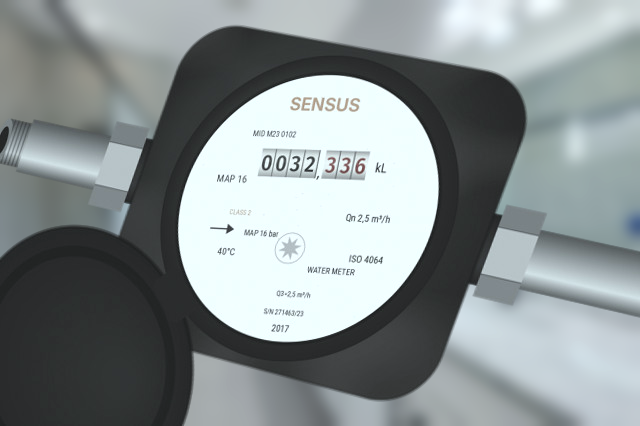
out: **32.336** kL
